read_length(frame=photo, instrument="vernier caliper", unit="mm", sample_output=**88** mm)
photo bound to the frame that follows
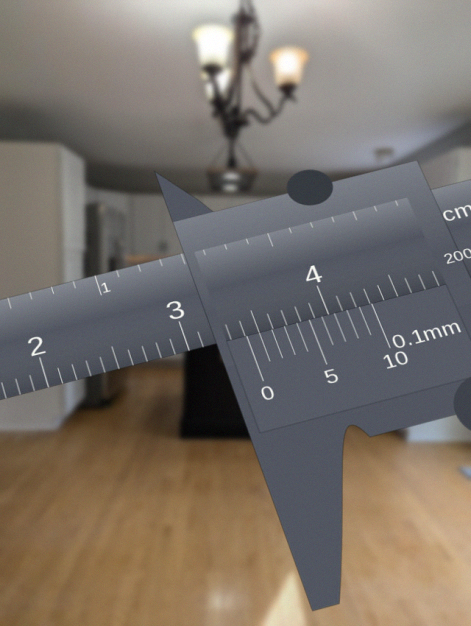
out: **34.1** mm
